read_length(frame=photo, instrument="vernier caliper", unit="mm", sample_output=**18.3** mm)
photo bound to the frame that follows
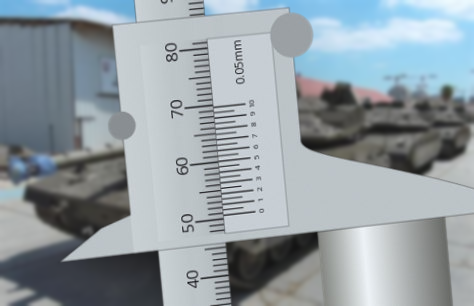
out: **50.6** mm
